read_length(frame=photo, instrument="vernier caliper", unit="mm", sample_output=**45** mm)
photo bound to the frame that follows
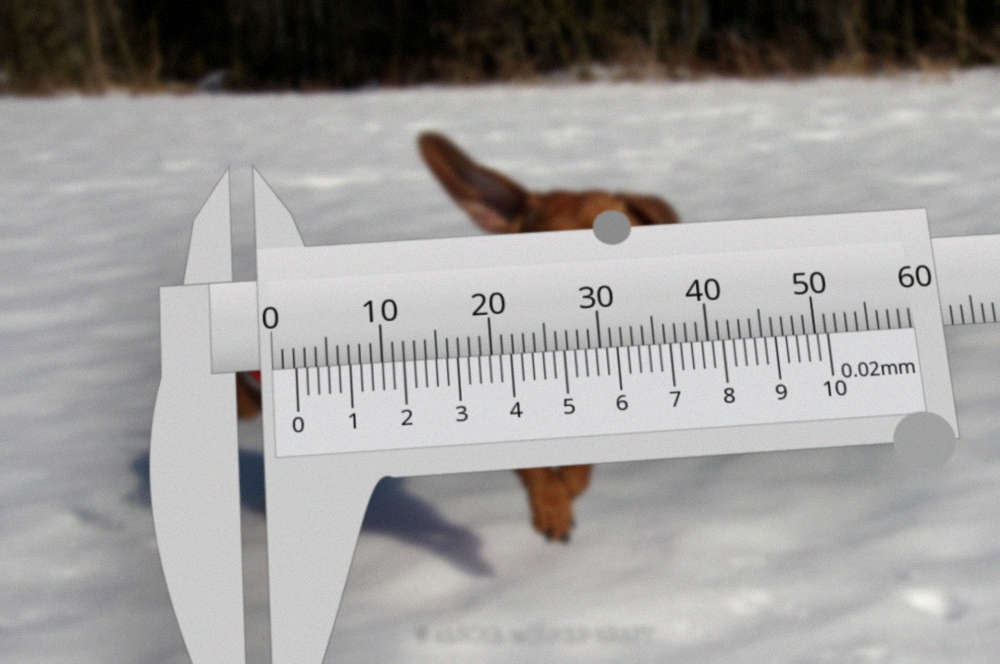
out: **2.2** mm
